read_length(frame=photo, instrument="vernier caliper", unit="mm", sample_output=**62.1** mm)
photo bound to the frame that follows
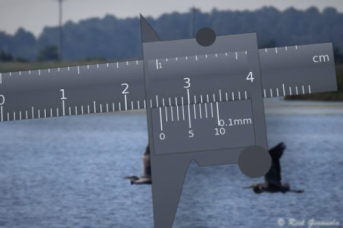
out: **25.4** mm
